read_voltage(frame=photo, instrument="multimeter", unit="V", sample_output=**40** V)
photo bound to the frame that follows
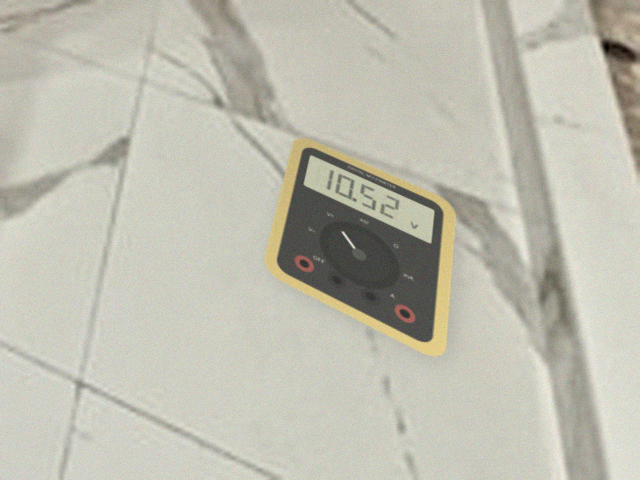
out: **10.52** V
